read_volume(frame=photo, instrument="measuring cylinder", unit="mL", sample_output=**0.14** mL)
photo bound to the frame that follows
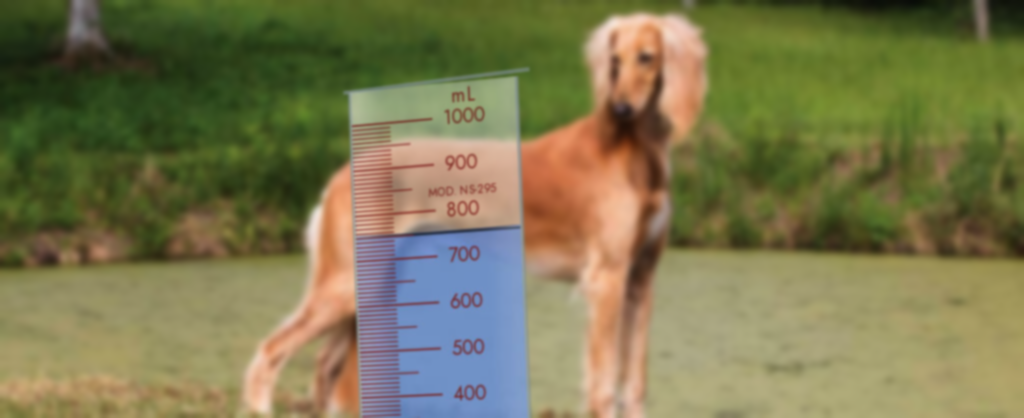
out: **750** mL
